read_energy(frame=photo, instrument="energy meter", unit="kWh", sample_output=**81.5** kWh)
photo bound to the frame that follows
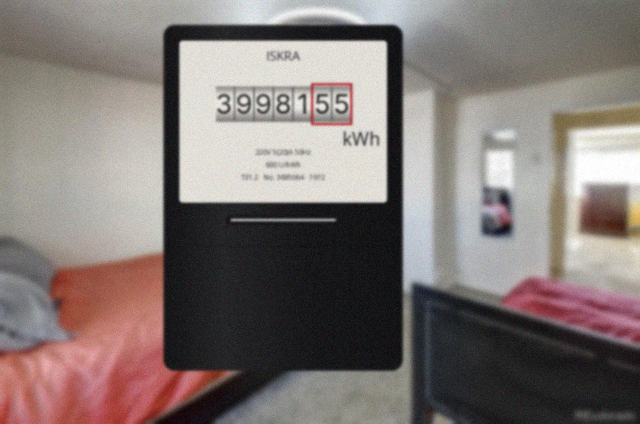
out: **39981.55** kWh
